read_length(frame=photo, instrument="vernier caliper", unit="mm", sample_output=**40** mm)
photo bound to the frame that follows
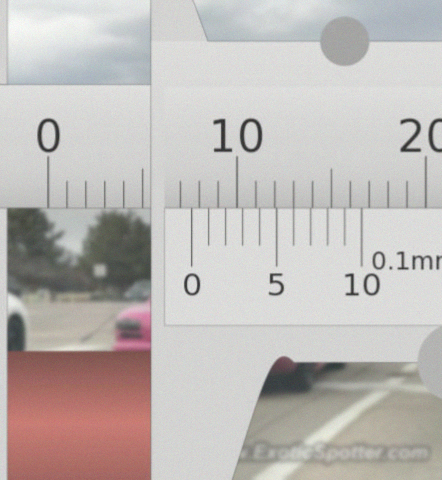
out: **7.6** mm
